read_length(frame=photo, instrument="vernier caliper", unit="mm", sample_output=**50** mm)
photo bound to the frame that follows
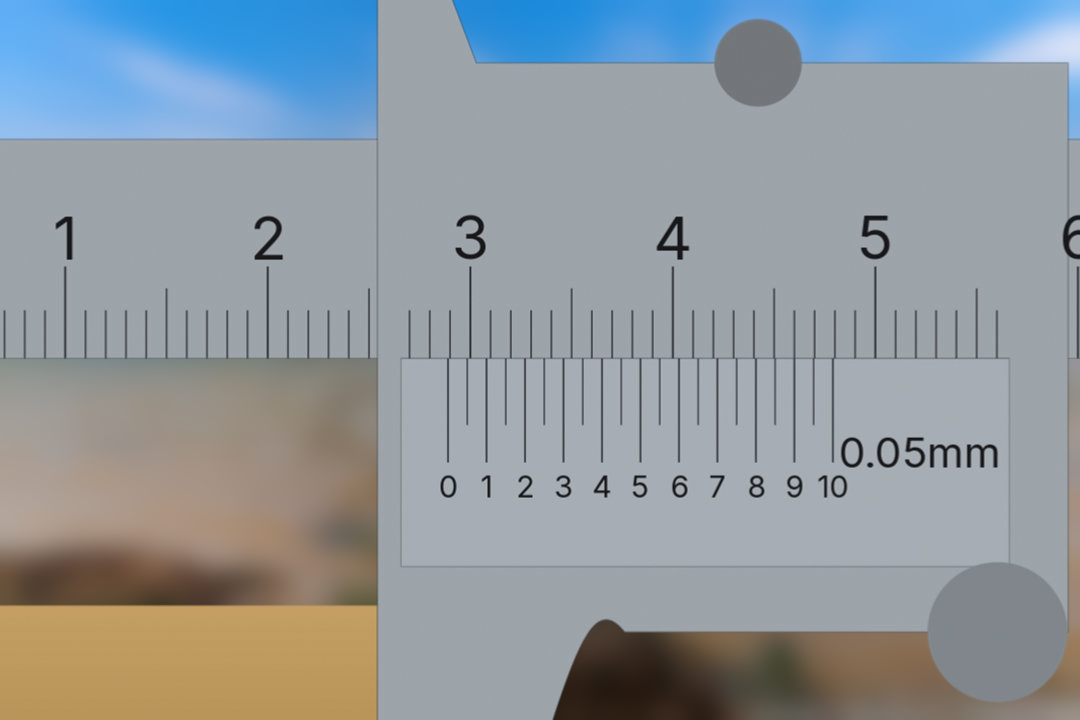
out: **28.9** mm
